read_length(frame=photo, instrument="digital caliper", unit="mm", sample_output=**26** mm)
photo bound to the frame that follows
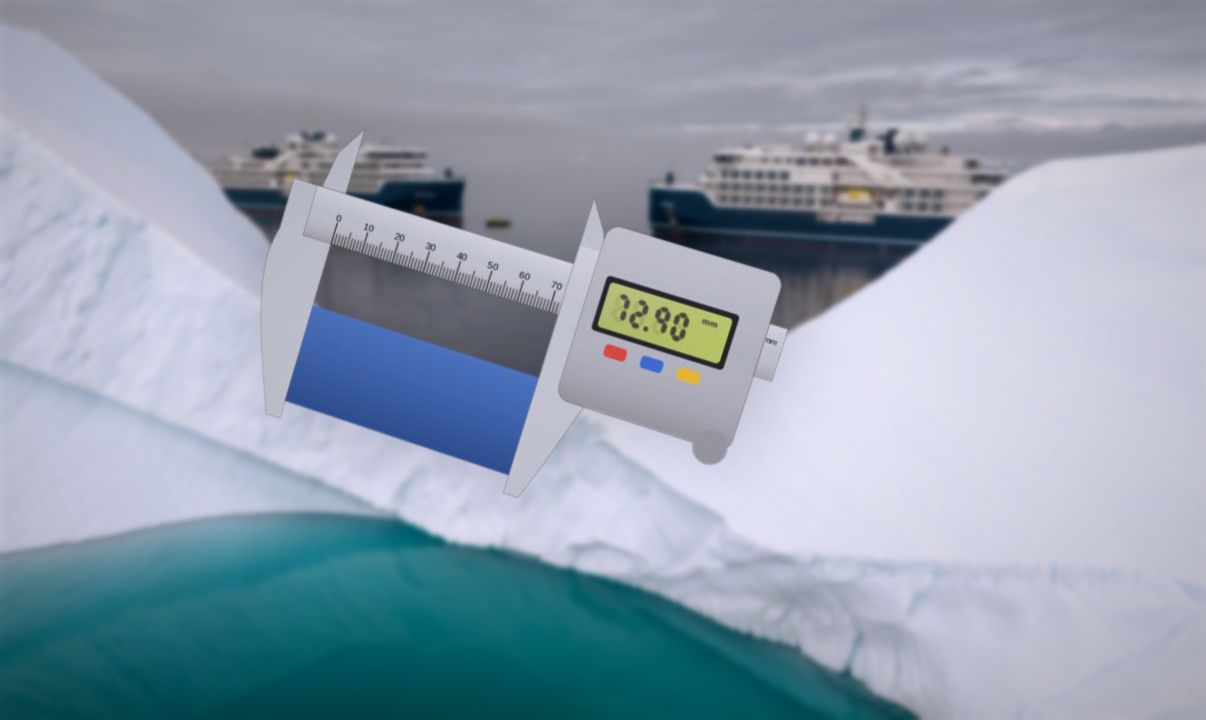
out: **72.90** mm
